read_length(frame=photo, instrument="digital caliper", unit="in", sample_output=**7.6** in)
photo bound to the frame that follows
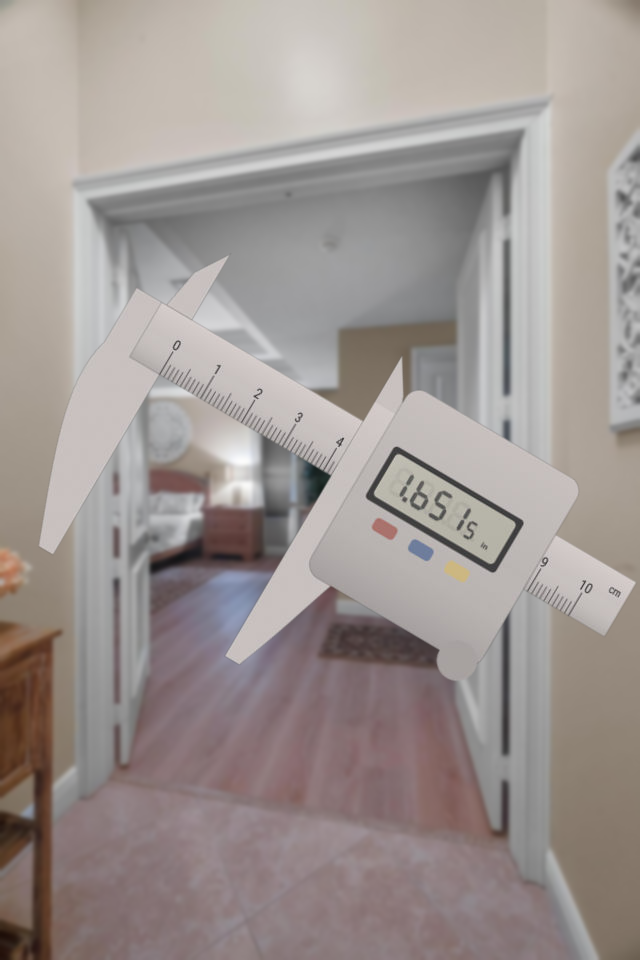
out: **1.6515** in
